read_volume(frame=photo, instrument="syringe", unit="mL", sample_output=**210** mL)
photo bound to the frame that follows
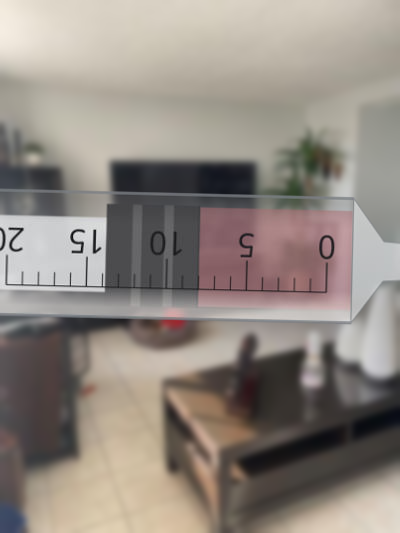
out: **8** mL
